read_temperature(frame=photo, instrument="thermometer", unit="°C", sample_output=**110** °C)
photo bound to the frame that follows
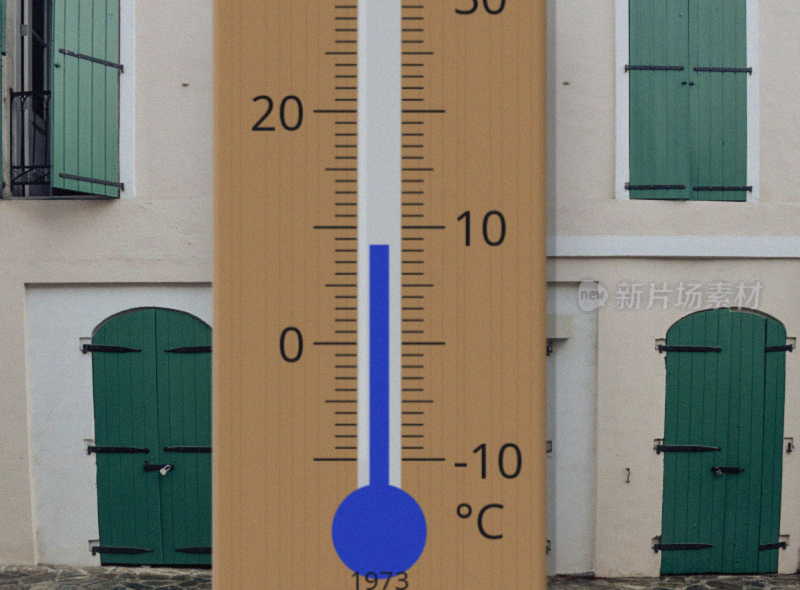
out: **8.5** °C
